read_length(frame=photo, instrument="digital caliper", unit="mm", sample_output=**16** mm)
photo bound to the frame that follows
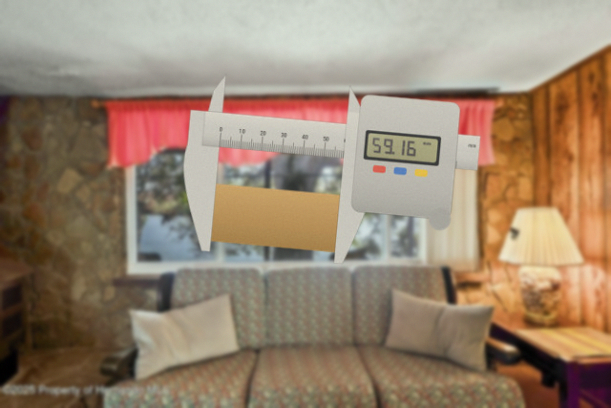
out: **59.16** mm
